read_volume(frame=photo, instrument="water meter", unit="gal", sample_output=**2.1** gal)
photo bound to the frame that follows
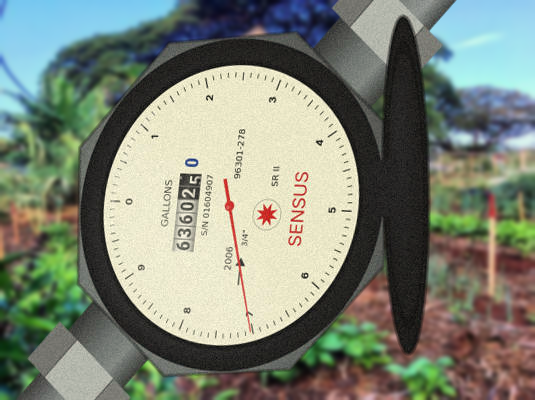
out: **6360247.0** gal
